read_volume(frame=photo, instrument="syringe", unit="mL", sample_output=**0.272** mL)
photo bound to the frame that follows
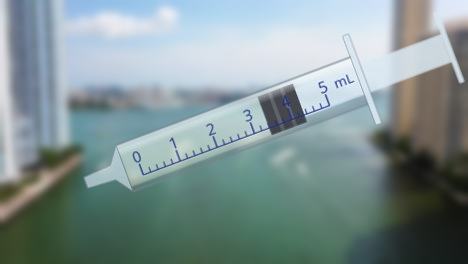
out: **3.4** mL
